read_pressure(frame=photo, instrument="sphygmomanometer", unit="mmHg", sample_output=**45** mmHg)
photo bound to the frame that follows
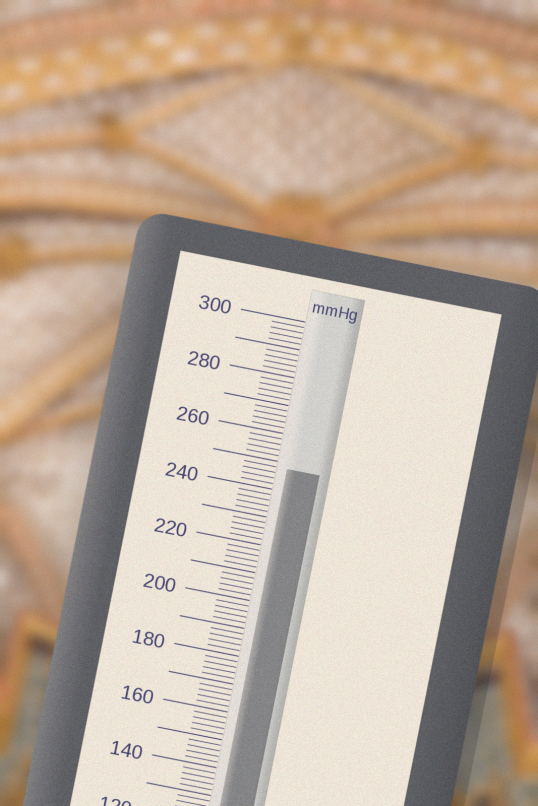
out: **248** mmHg
